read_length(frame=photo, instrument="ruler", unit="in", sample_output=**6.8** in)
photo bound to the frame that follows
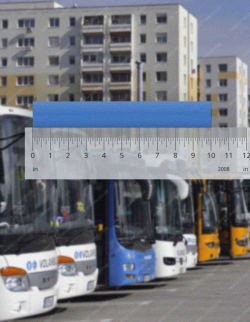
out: **10** in
